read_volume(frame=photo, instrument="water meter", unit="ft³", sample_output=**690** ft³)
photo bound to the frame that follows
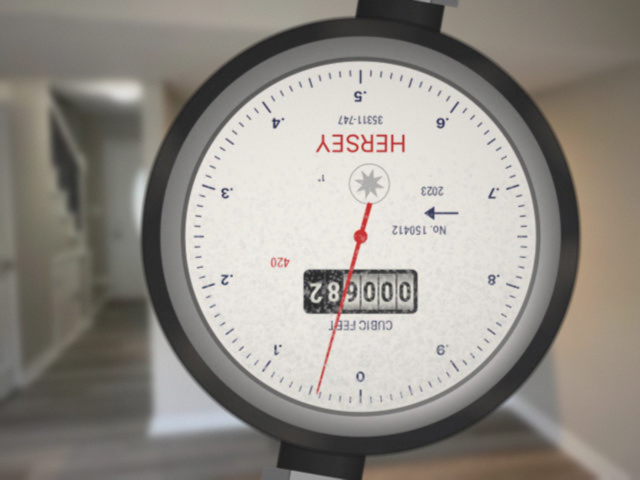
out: **682.04** ft³
